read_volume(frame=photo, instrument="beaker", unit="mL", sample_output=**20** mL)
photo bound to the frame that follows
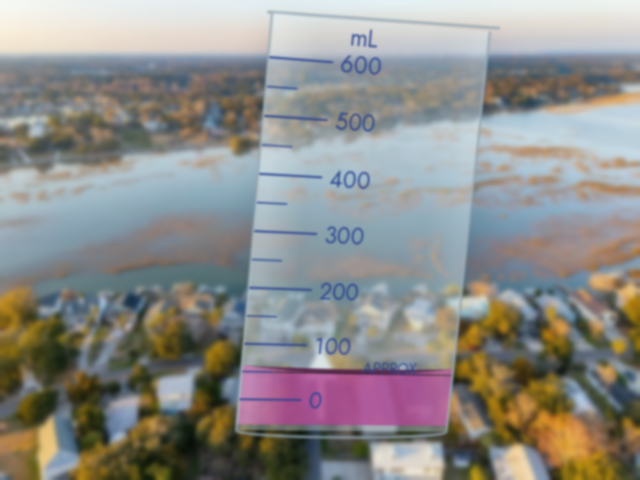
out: **50** mL
